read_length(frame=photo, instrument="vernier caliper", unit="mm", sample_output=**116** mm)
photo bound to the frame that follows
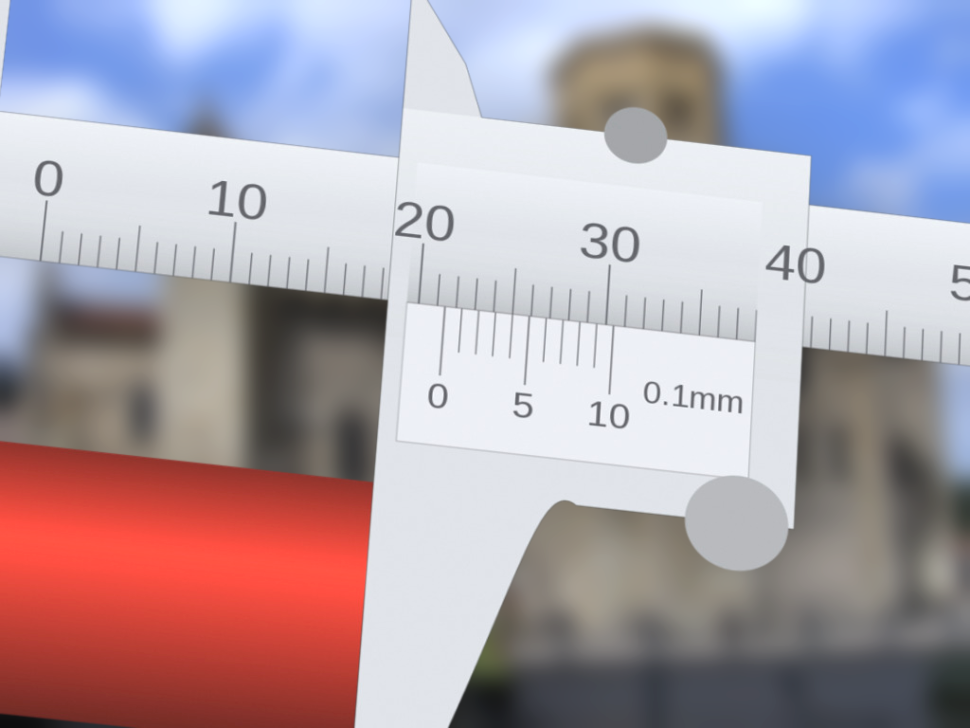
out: **21.4** mm
